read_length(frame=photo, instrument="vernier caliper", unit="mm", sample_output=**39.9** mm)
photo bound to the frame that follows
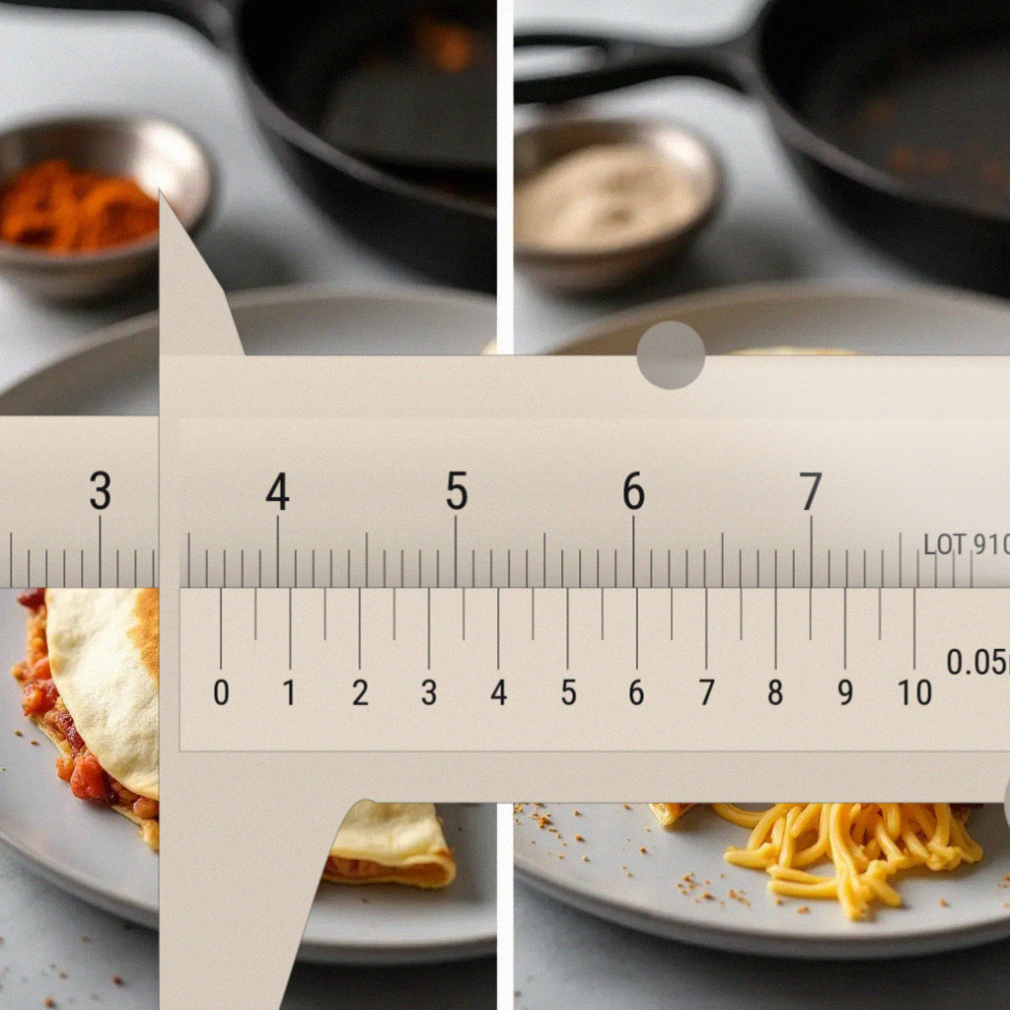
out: **36.8** mm
